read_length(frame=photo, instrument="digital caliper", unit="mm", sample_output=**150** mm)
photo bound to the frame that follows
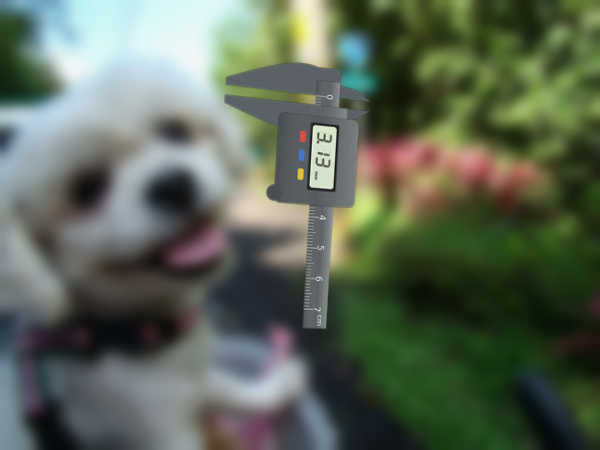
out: **3.13** mm
